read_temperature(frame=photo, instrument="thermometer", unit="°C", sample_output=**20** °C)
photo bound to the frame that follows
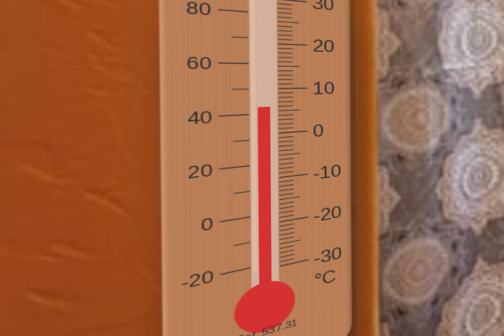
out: **6** °C
